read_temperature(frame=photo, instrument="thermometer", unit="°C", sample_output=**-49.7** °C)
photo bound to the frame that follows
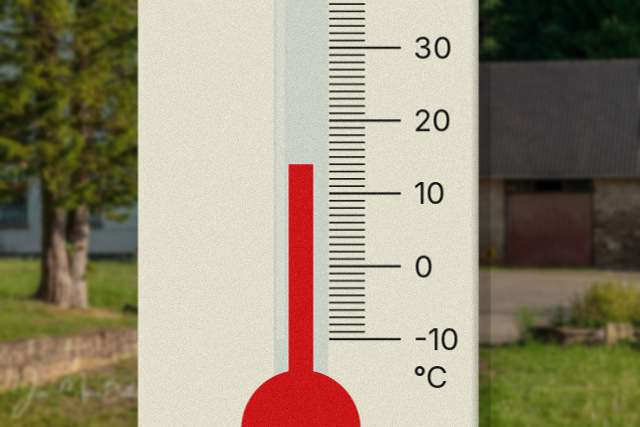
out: **14** °C
